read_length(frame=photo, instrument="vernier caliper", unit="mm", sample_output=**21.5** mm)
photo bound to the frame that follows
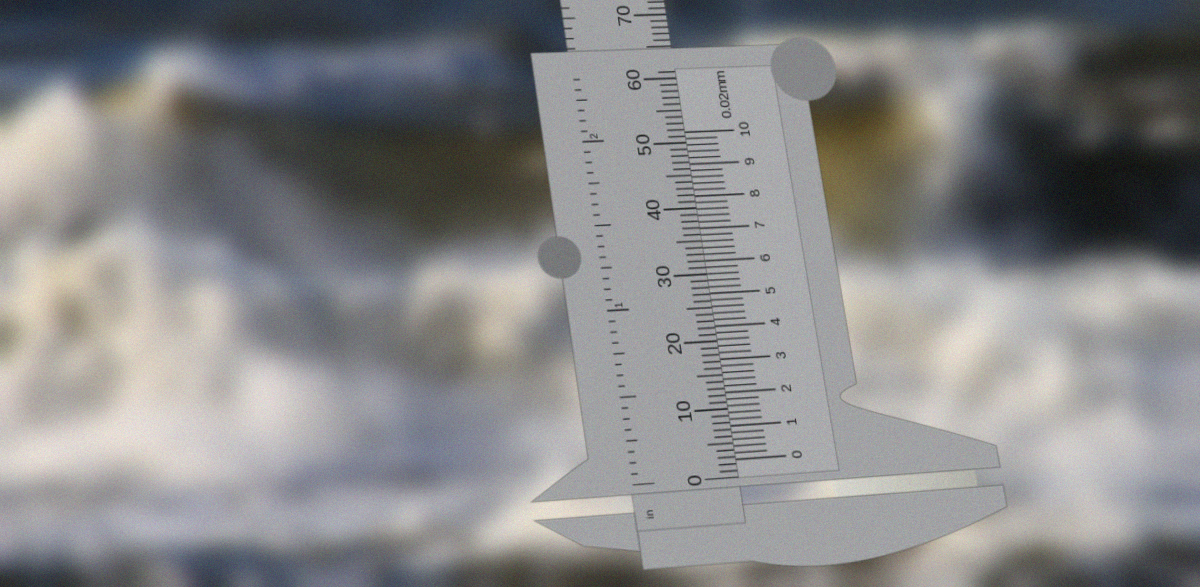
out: **2.6** mm
